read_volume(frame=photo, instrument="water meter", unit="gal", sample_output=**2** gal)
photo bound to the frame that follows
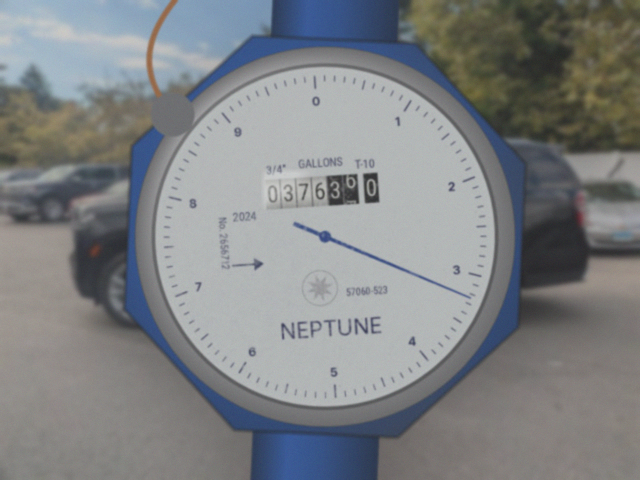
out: **376363.2** gal
